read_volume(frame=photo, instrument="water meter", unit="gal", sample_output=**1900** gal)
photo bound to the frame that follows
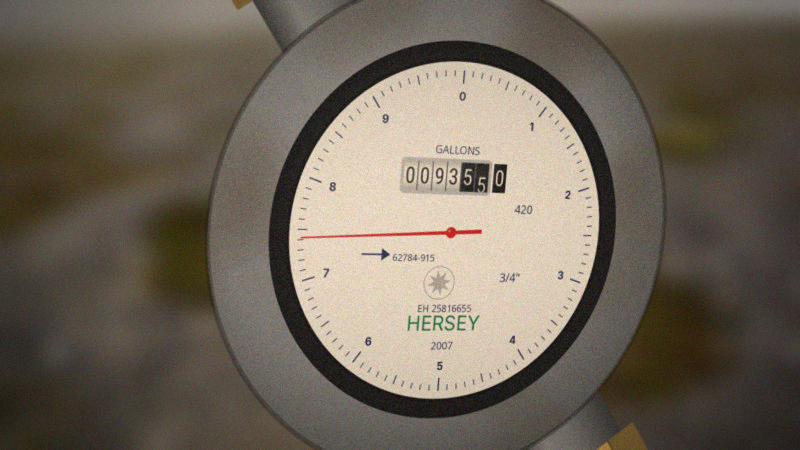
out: **93547.4** gal
